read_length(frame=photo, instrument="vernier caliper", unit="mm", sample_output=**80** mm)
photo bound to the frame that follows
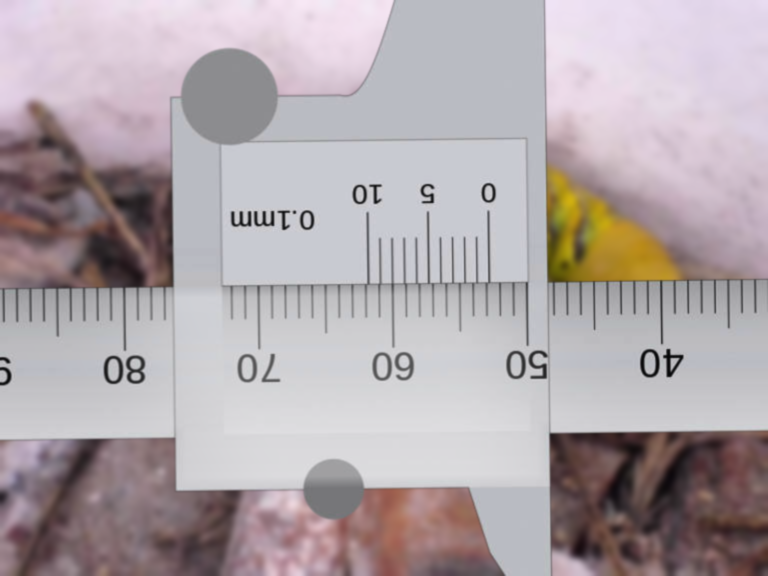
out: **52.8** mm
